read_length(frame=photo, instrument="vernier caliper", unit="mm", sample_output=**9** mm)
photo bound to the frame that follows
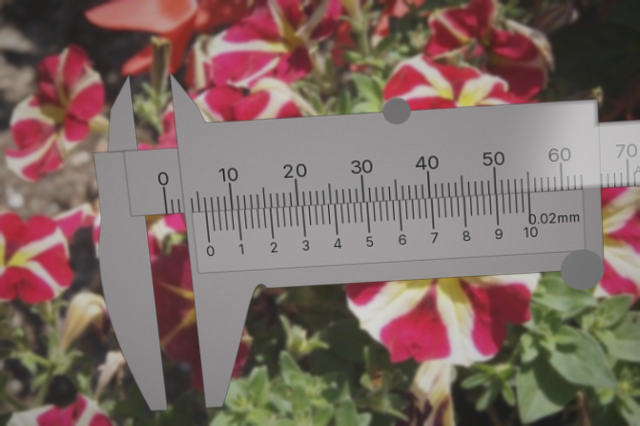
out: **6.0** mm
